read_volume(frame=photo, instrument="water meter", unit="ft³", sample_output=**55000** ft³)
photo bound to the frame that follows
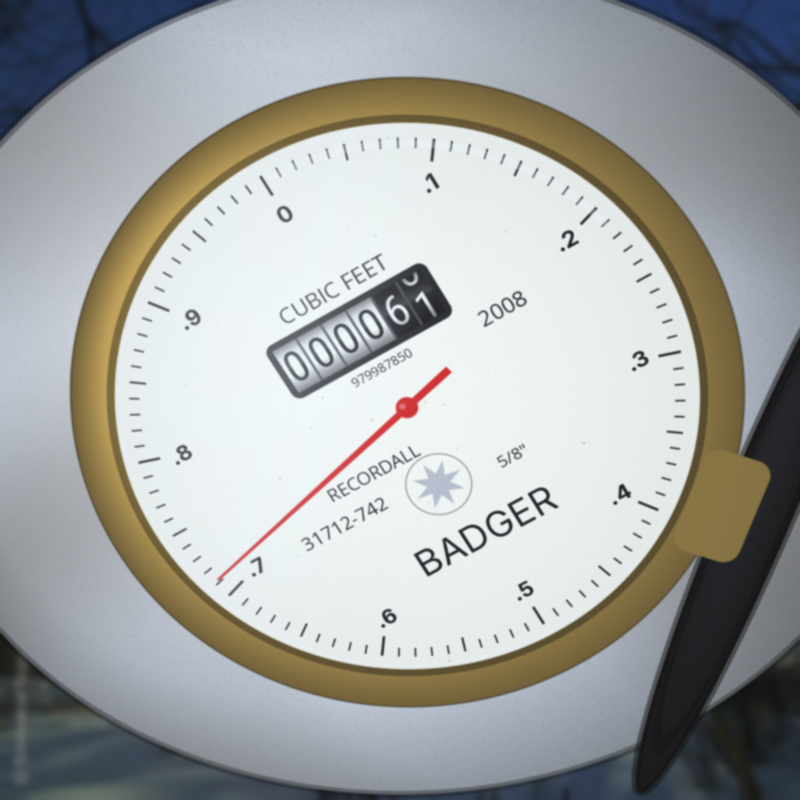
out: **60.71** ft³
